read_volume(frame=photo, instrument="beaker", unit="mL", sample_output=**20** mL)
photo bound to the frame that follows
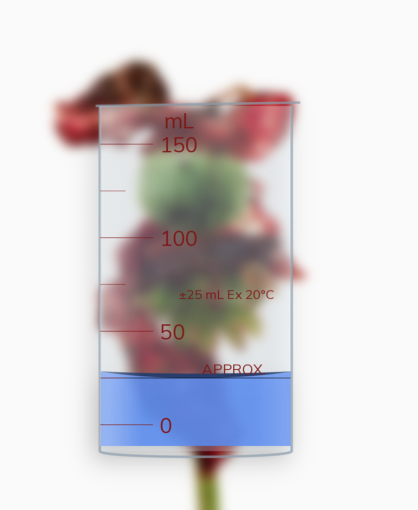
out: **25** mL
